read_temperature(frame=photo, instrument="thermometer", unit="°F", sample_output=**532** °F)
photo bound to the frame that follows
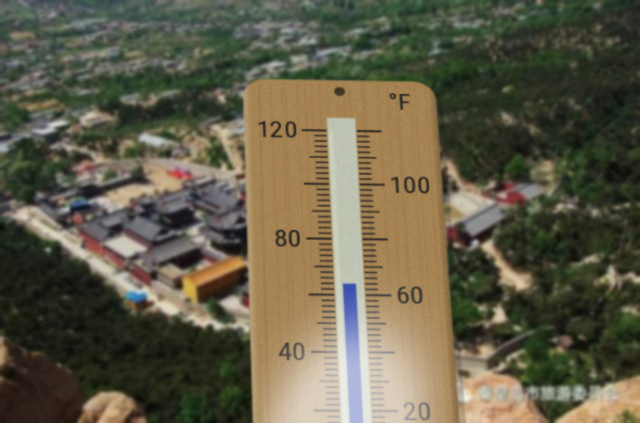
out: **64** °F
